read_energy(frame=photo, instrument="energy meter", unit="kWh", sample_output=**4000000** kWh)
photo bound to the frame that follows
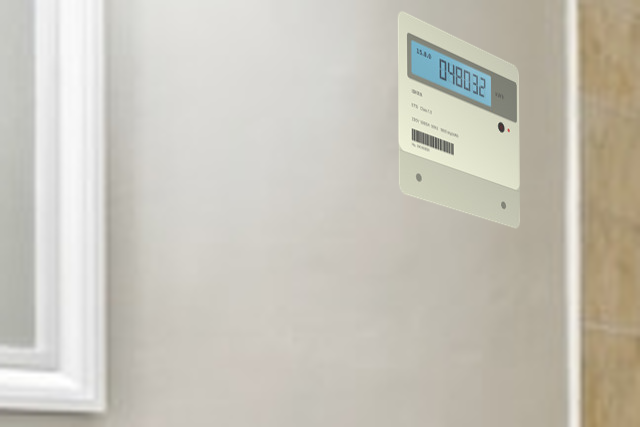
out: **48032** kWh
